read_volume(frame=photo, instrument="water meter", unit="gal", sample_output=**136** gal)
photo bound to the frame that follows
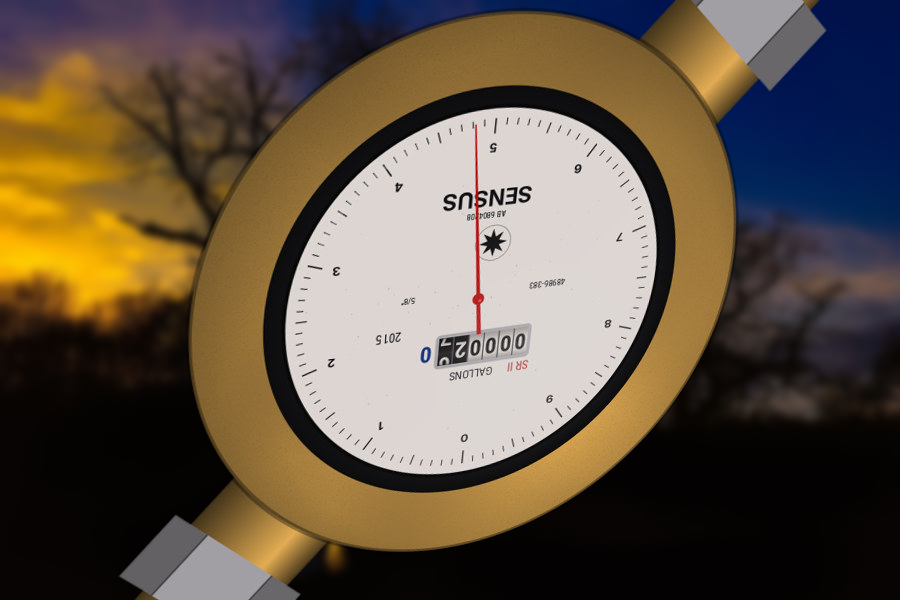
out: **264.8** gal
